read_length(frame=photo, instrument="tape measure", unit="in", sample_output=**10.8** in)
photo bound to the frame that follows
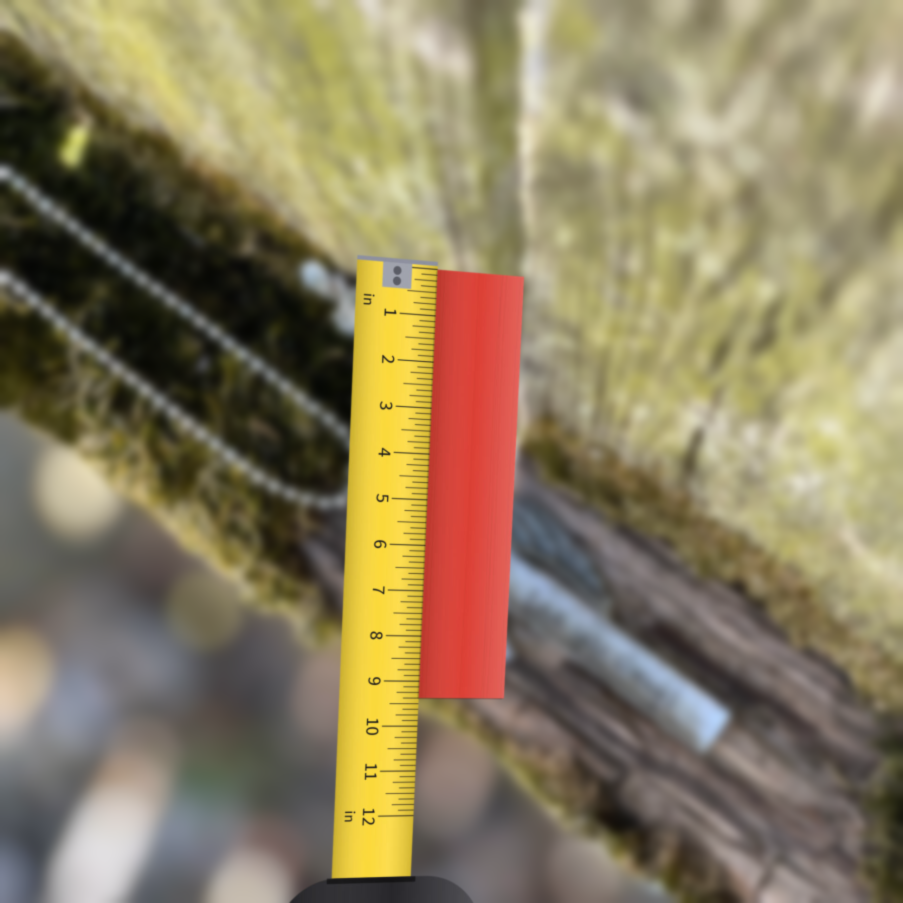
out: **9.375** in
